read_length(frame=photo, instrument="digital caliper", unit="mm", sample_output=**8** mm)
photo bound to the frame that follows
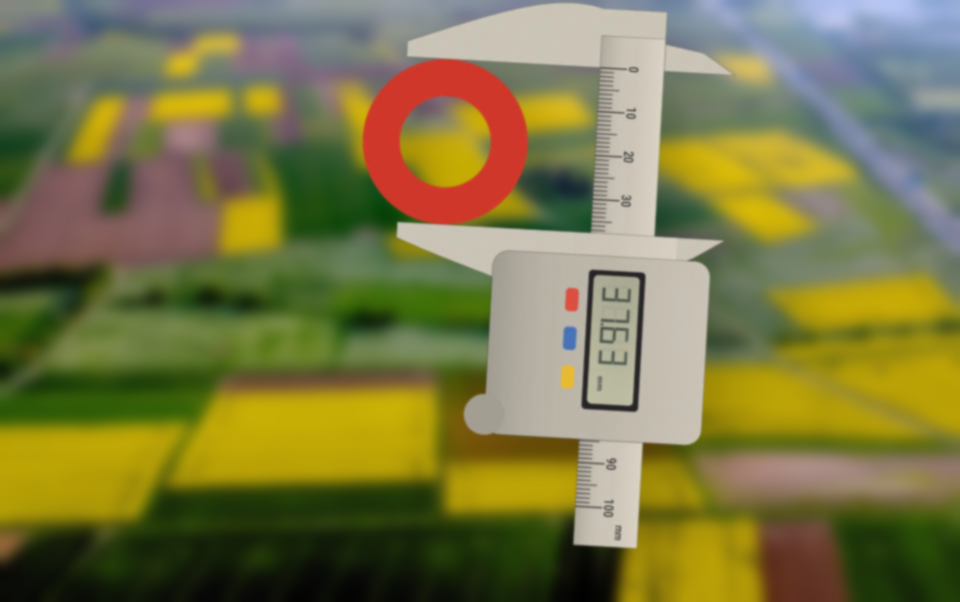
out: **37.63** mm
